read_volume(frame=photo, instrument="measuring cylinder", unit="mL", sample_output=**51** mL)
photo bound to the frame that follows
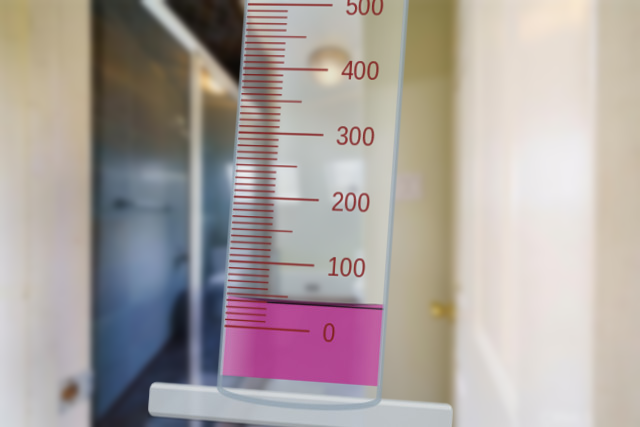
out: **40** mL
